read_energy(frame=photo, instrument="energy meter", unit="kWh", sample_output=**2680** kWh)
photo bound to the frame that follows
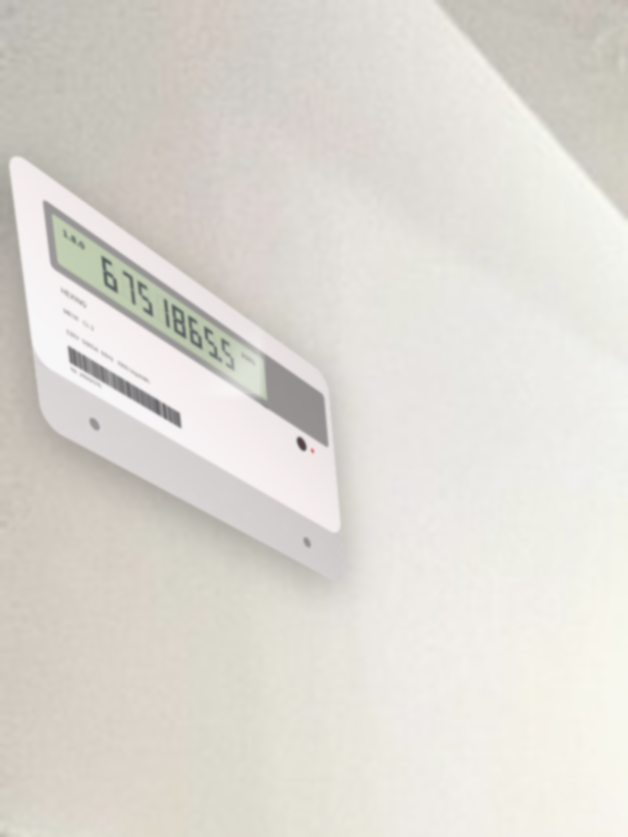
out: **6751865.5** kWh
